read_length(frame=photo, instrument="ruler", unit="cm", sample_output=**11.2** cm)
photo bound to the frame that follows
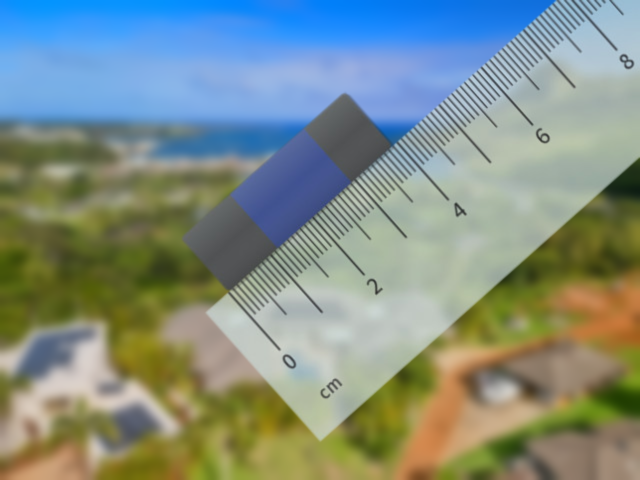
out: **3.9** cm
